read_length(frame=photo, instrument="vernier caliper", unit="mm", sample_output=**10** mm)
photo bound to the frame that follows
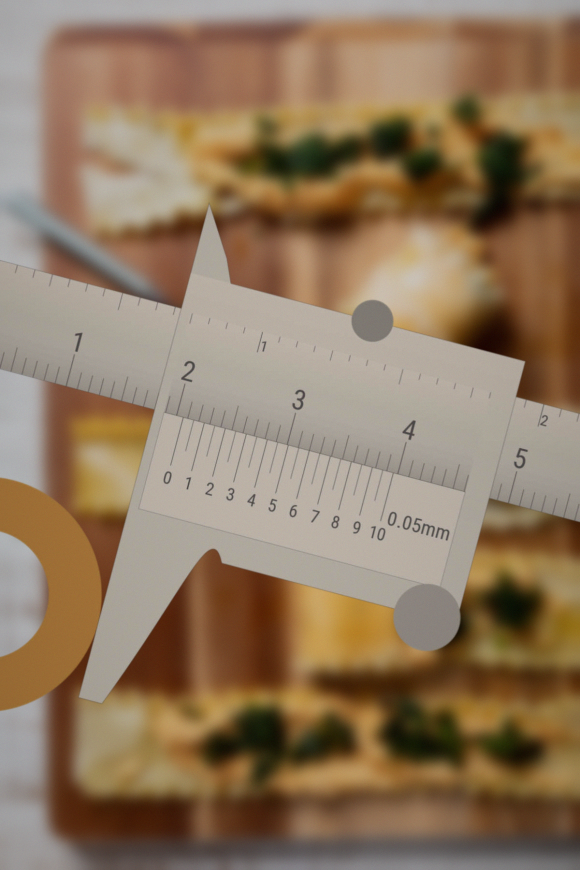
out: **20.6** mm
